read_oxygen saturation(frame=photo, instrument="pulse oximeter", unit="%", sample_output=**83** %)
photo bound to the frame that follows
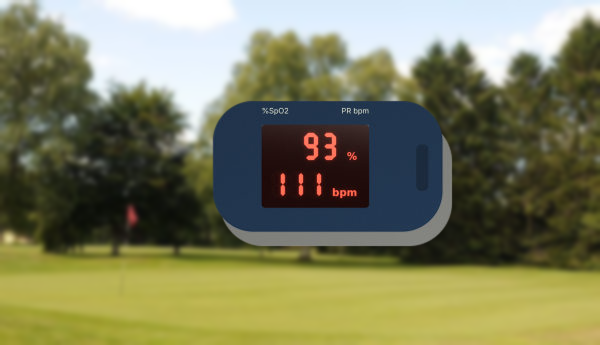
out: **93** %
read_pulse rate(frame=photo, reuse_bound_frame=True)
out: **111** bpm
